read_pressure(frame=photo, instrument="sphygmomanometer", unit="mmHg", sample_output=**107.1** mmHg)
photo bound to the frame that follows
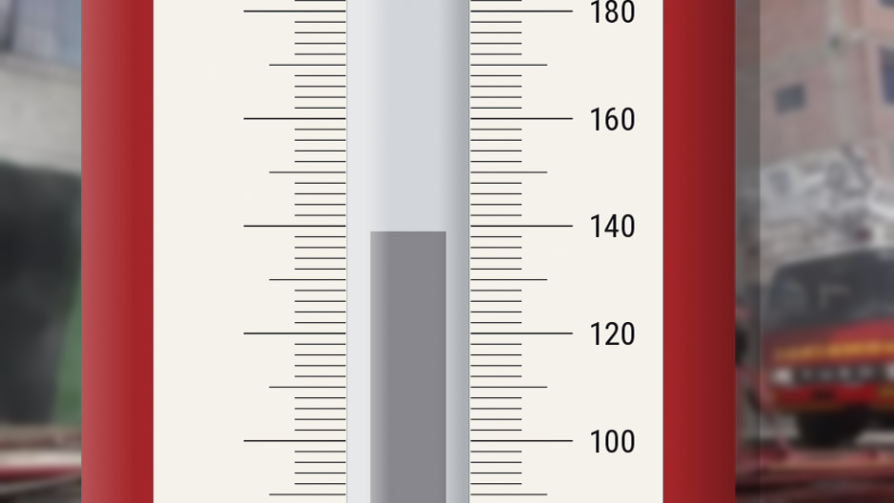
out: **139** mmHg
